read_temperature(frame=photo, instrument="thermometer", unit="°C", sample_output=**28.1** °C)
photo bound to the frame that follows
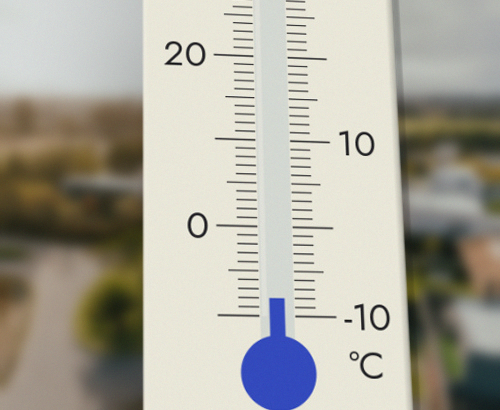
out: **-8** °C
